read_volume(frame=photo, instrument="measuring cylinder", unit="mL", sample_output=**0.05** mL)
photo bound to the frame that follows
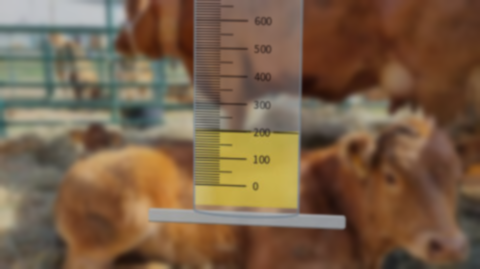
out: **200** mL
